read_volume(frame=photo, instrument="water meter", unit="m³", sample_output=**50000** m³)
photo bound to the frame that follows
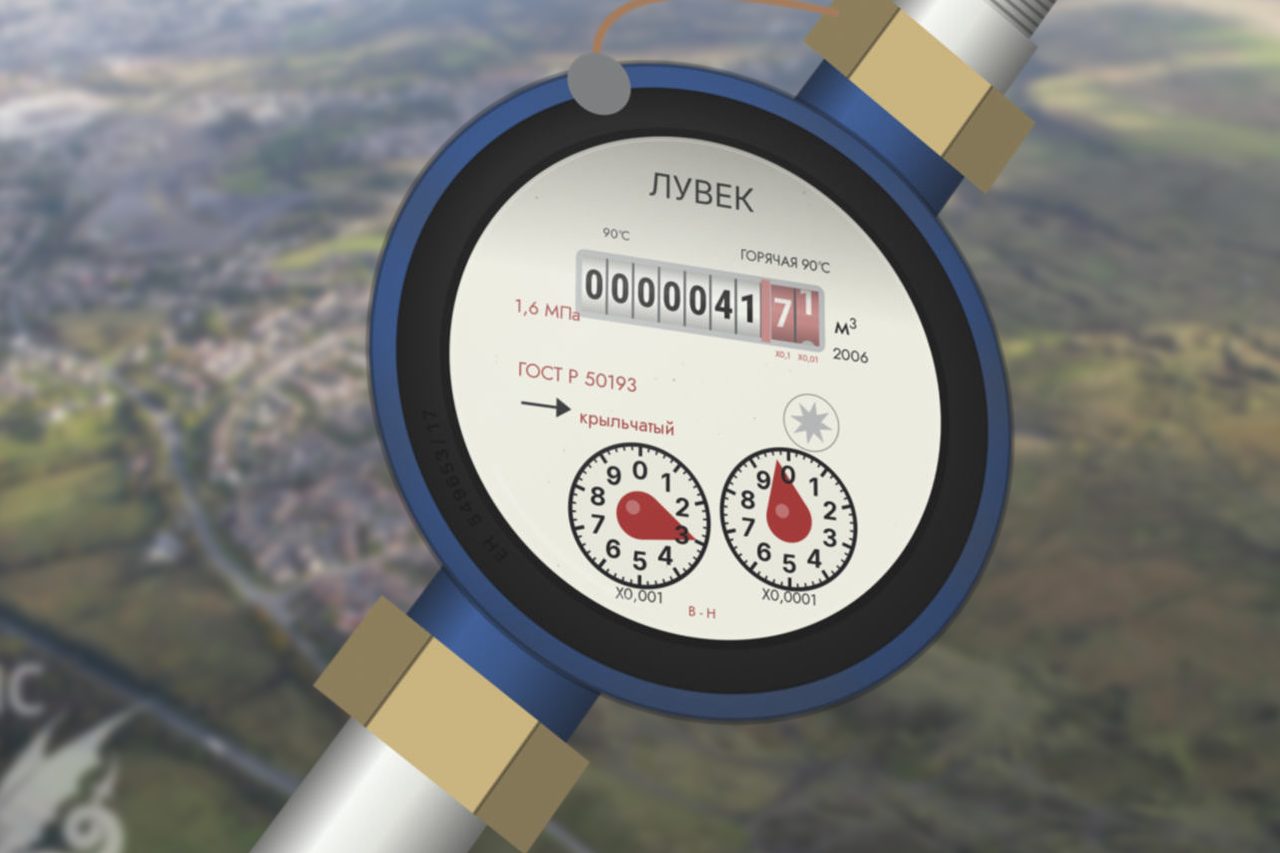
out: **41.7129** m³
